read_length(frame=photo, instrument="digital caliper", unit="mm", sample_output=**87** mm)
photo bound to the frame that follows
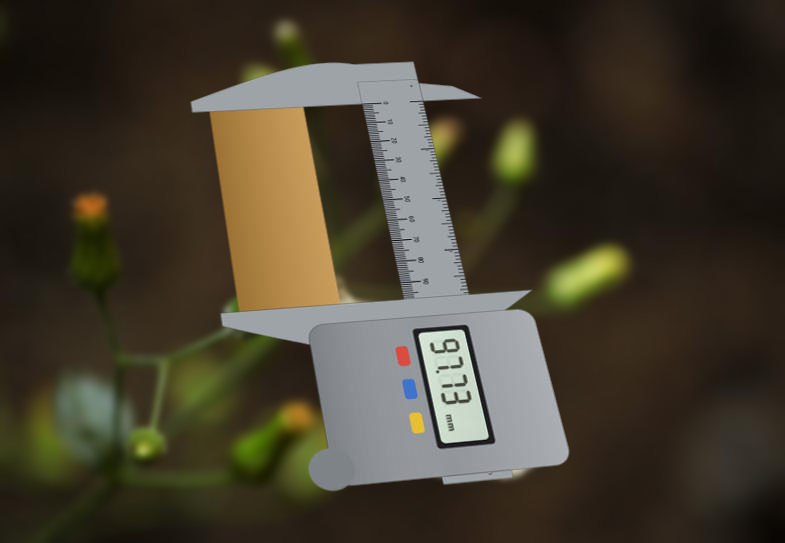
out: **97.73** mm
